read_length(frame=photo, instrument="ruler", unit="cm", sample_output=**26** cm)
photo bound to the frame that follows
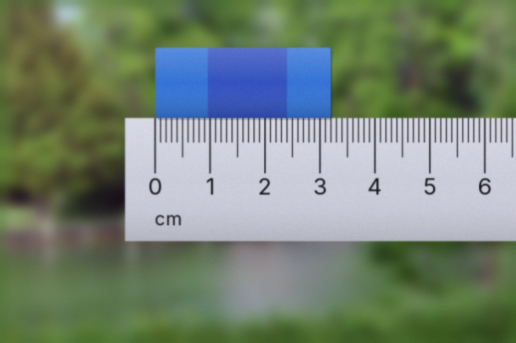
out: **3.2** cm
